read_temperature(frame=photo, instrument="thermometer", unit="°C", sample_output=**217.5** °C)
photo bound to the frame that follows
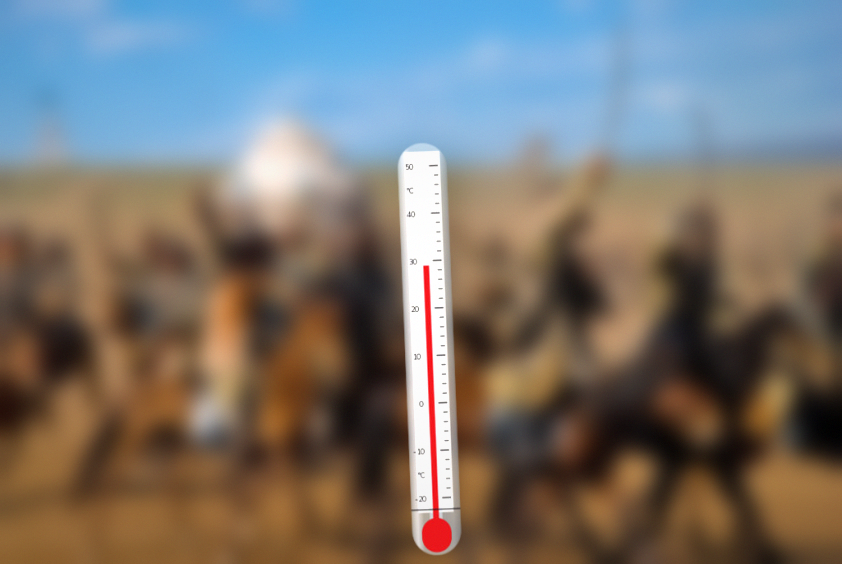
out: **29** °C
